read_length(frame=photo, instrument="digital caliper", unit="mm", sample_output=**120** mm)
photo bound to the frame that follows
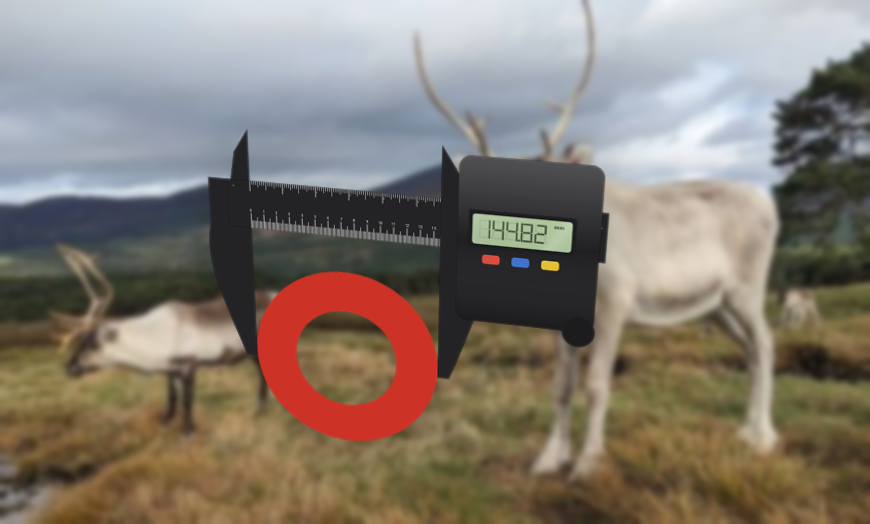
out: **144.82** mm
